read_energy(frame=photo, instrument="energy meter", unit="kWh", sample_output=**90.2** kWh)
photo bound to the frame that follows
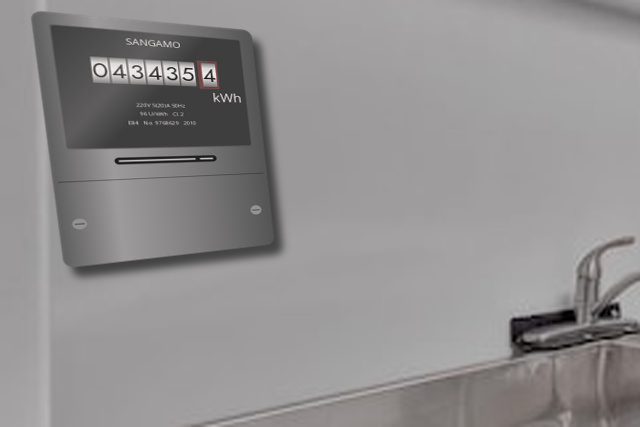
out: **43435.4** kWh
